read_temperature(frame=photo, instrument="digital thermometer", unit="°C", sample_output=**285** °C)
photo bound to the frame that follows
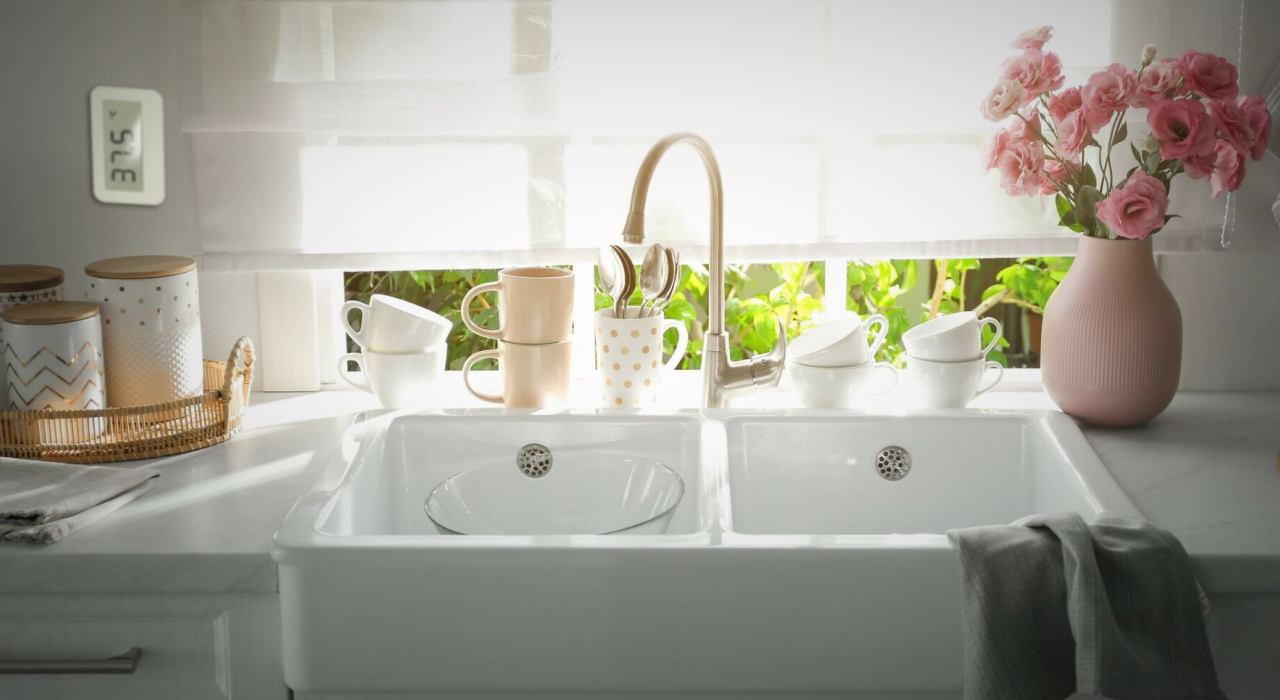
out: **37.5** °C
